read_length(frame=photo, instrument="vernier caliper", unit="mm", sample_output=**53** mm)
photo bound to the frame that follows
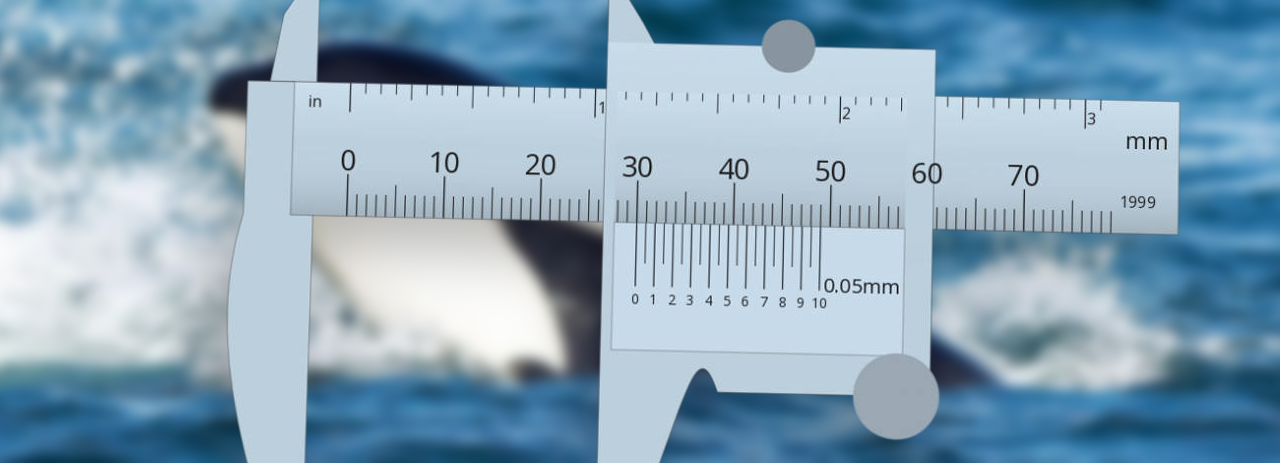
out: **30.0** mm
